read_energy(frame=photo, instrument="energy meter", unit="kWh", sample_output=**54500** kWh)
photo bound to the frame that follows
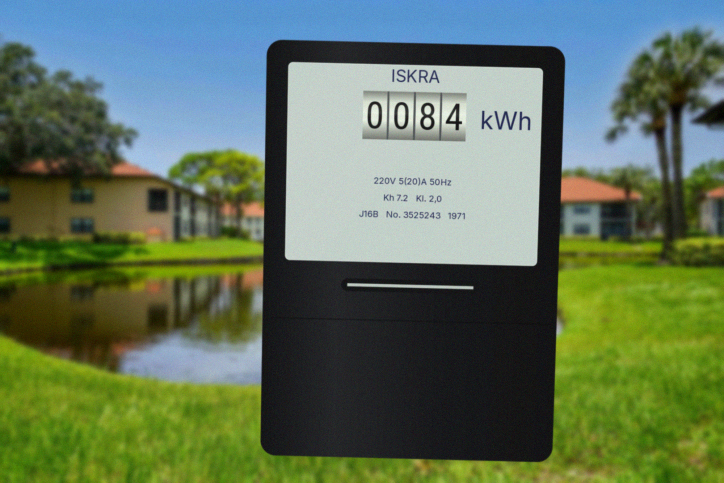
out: **84** kWh
